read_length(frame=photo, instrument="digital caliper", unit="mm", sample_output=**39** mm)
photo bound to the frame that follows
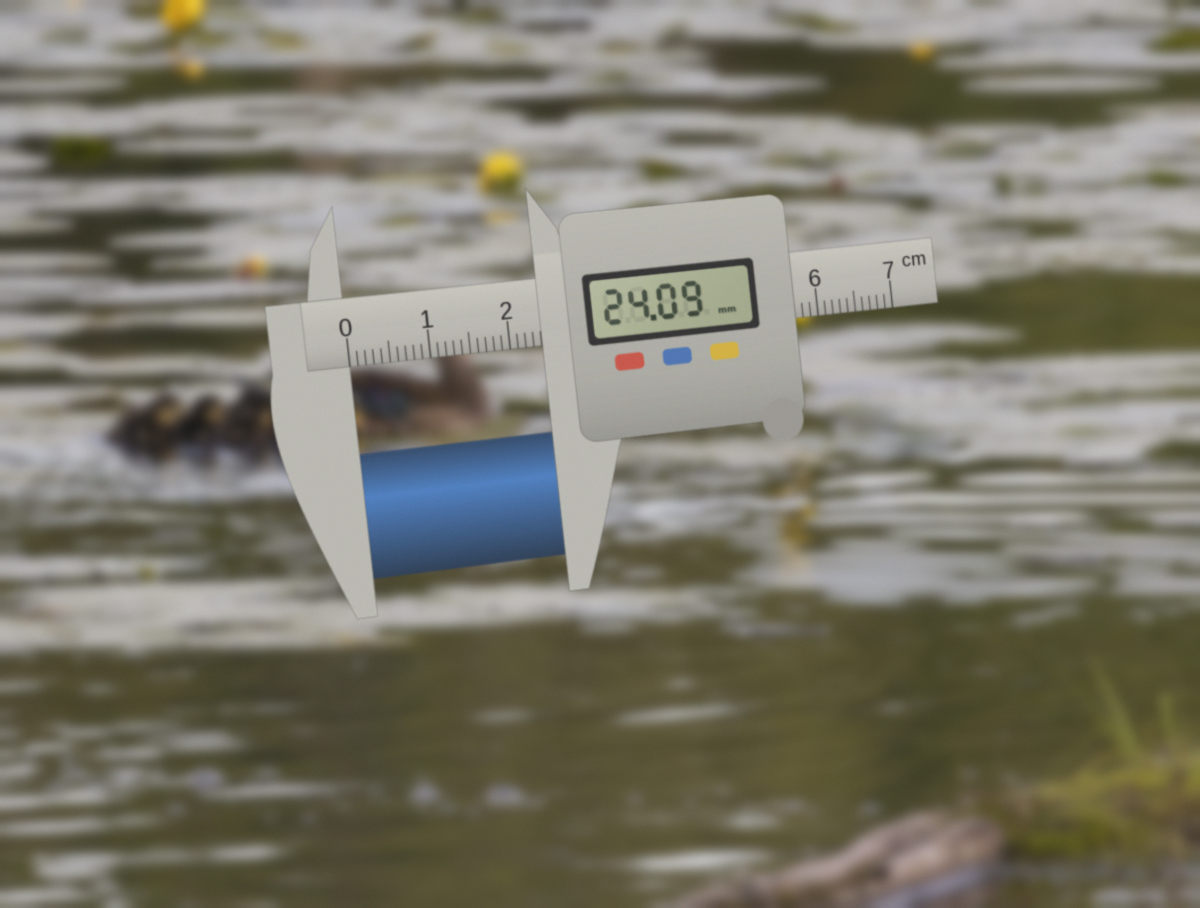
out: **24.09** mm
